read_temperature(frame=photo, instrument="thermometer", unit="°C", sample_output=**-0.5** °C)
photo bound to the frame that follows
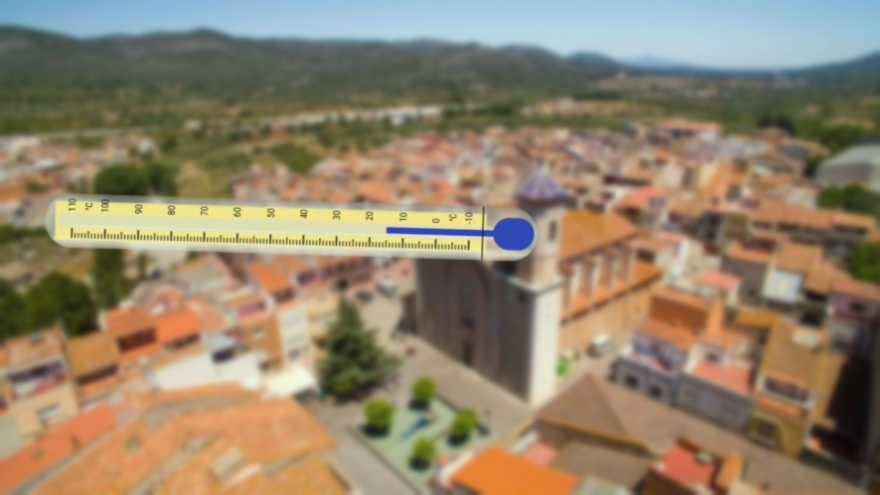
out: **15** °C
